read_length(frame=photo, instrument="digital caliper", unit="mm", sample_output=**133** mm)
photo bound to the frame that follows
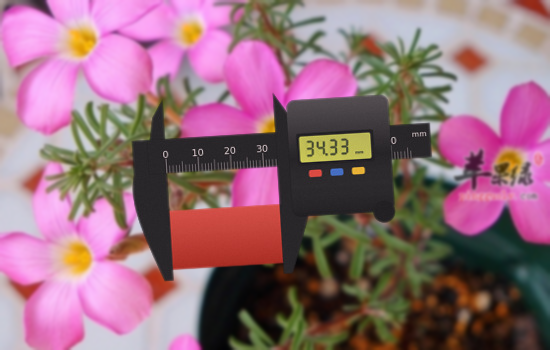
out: **34.33** mm
